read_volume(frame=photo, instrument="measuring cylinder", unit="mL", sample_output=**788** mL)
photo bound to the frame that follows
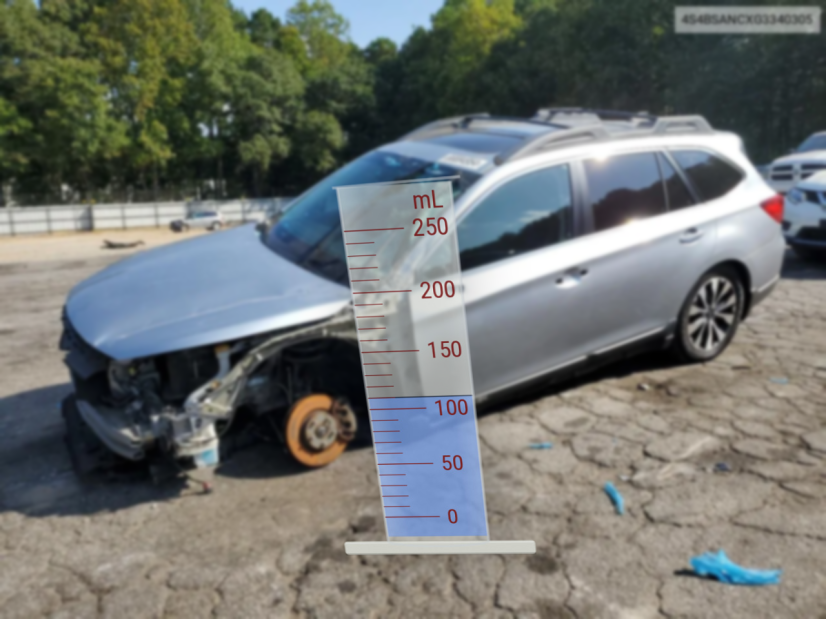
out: **110** mL
